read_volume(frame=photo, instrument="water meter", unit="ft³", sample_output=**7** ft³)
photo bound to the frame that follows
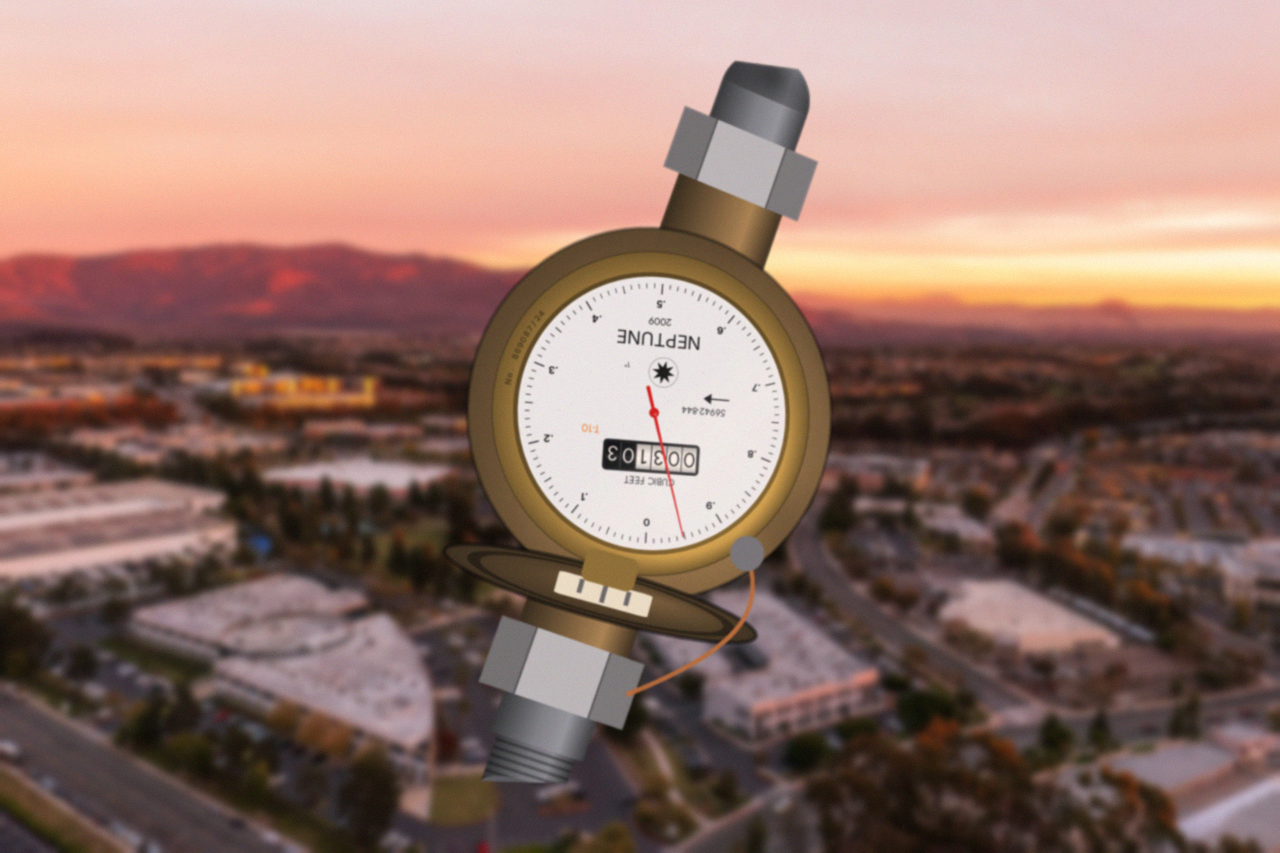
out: **3102.95** ft³
